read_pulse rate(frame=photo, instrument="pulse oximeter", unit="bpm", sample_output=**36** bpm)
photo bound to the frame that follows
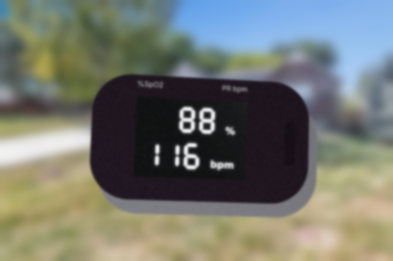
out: **116** bpm
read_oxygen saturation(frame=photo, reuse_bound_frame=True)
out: **88** %
